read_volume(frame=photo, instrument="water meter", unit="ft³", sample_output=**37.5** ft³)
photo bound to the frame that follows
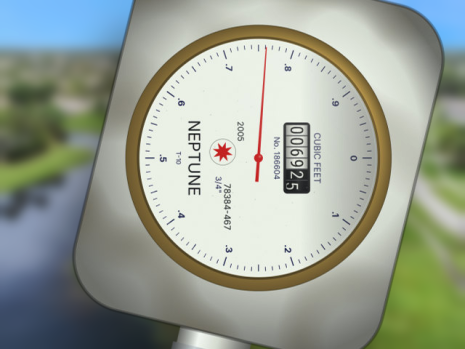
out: **6924.76** ft³
